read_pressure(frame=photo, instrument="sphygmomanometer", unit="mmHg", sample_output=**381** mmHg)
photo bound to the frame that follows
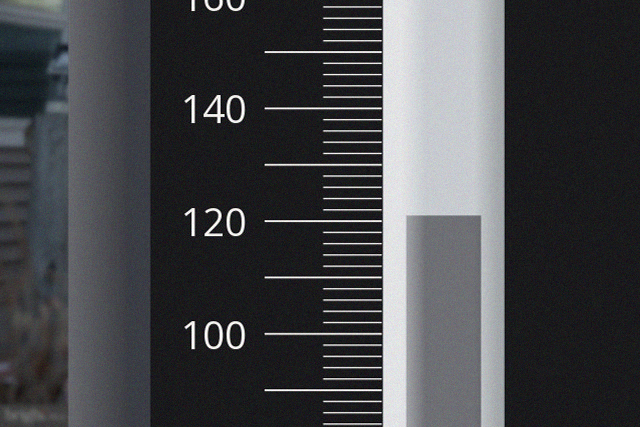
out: **121** mmHg
